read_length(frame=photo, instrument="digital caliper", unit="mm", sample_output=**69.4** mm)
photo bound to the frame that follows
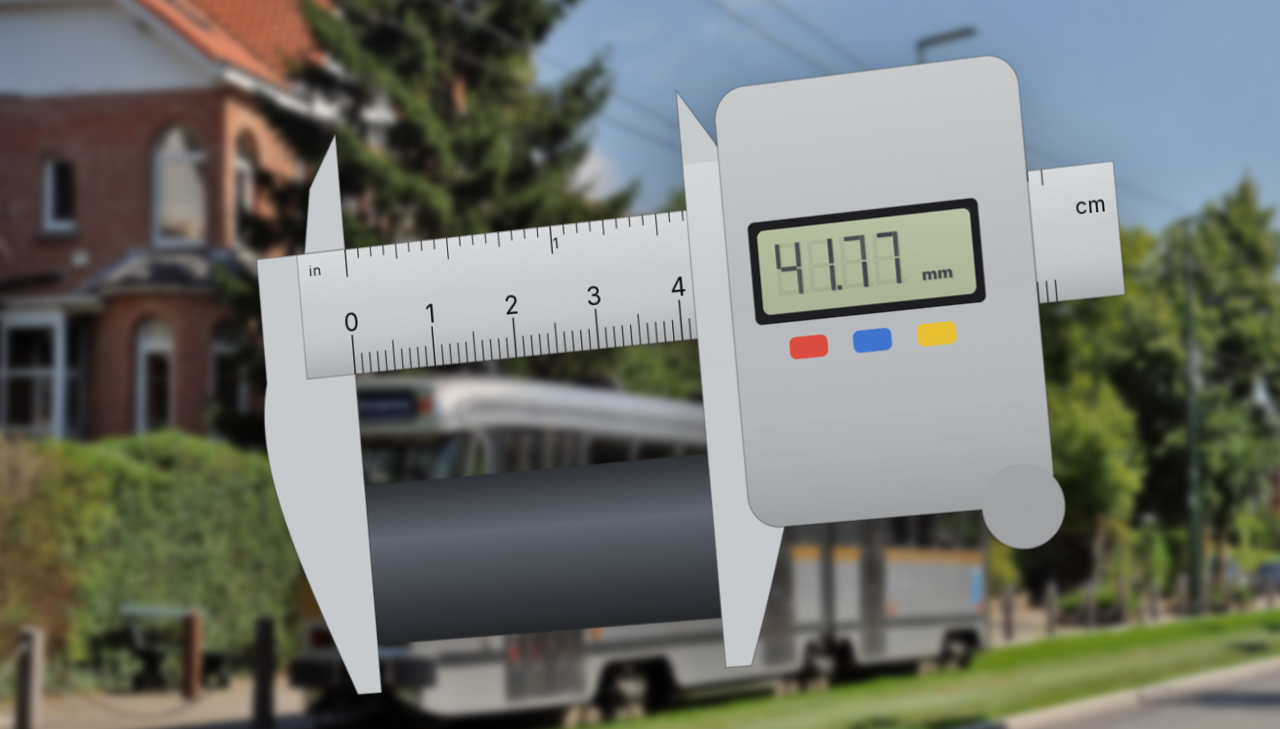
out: **41.77** mm
